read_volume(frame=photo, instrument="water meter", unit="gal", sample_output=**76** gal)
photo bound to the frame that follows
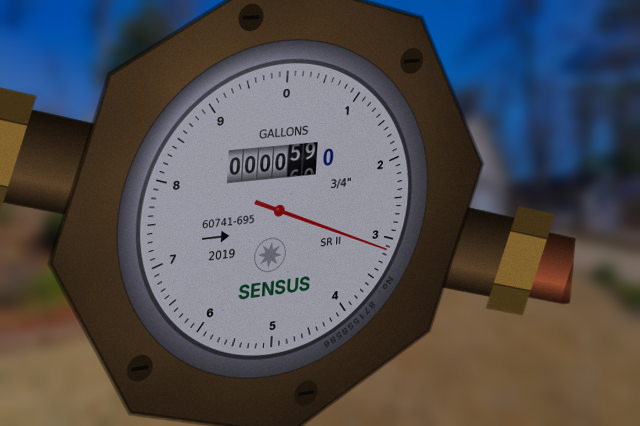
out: **593.1** gal
